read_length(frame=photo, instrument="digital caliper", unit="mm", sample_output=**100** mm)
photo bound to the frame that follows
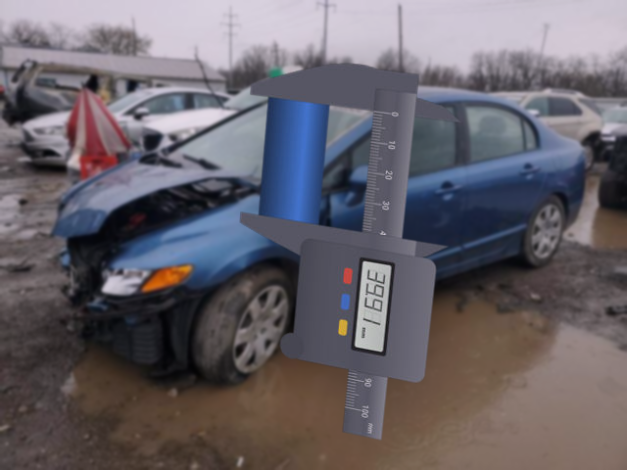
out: **39.91** mm
